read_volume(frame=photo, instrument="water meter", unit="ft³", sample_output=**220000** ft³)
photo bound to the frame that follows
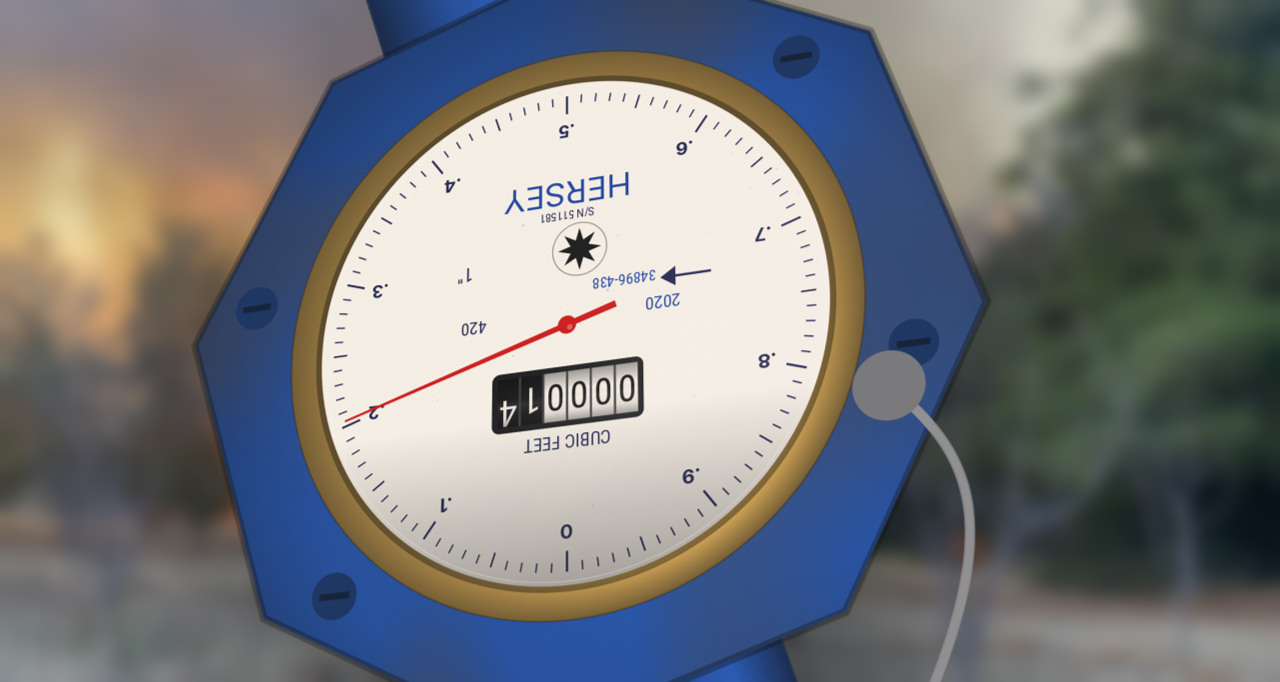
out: **14.20** ft³
